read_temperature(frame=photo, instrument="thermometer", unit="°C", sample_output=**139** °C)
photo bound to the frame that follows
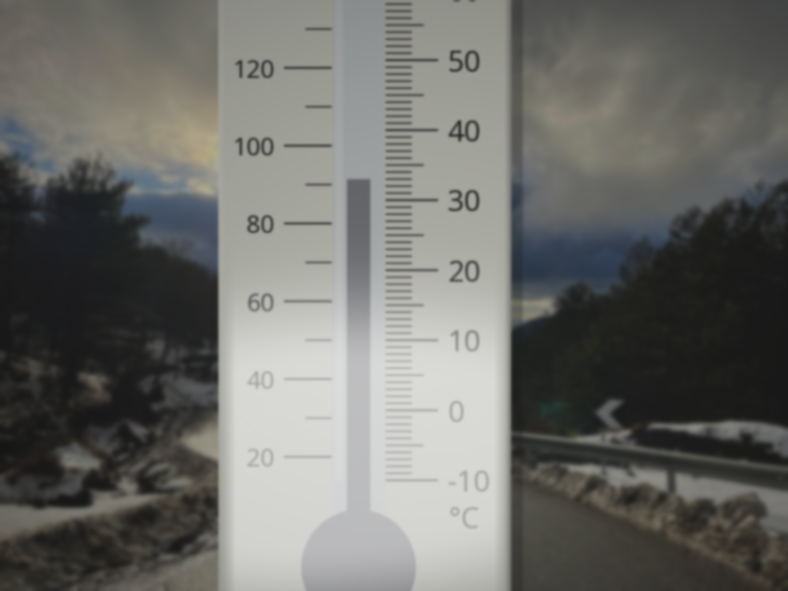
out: **33** °C
